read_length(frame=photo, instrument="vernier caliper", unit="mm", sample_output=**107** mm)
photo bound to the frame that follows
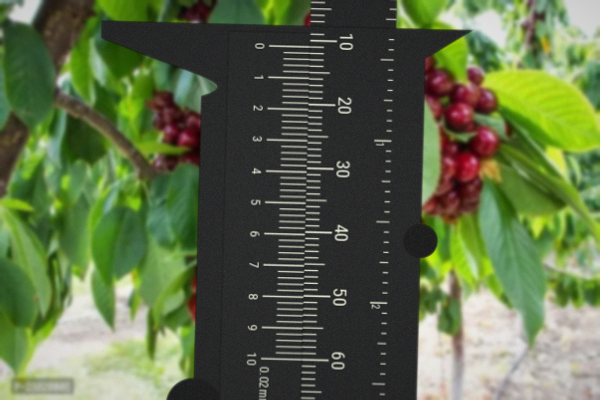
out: **11.0** mm
